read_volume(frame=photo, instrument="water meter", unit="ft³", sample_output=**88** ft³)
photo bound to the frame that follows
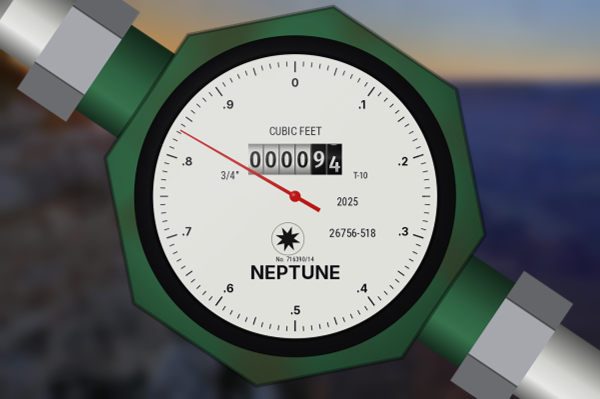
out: **93.83** ft³
